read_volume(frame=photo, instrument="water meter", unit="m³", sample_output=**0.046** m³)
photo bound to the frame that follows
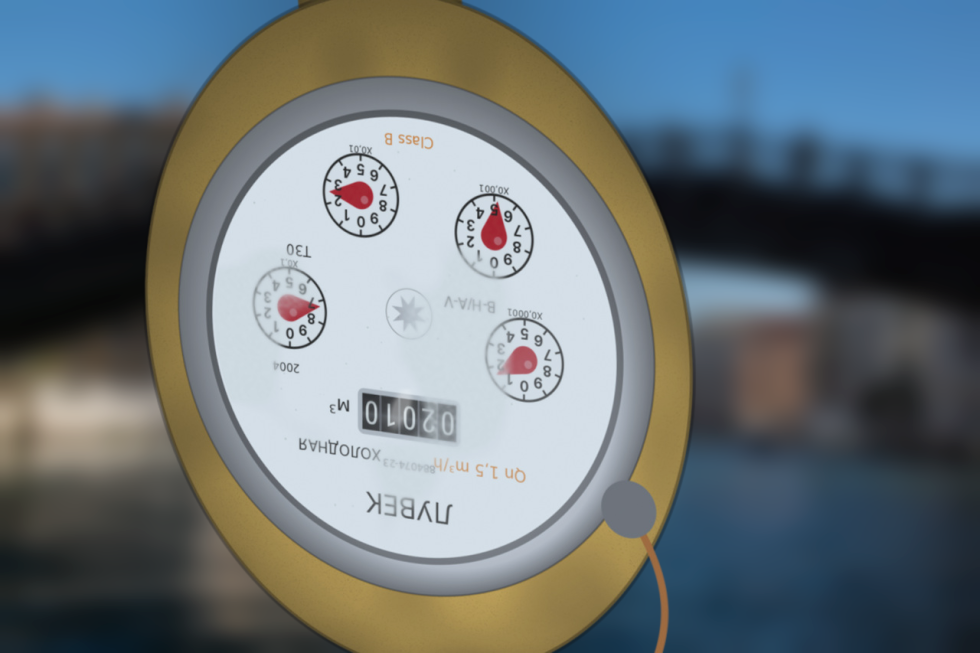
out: **2010.7251** m³
